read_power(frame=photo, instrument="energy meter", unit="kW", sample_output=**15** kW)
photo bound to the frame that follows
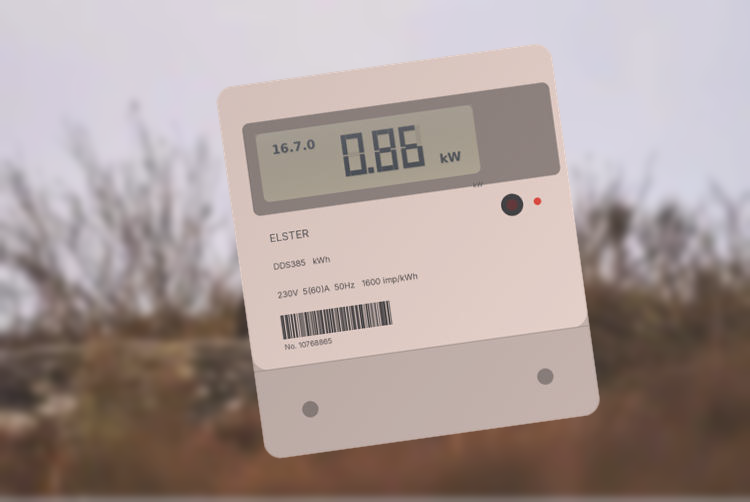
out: **0.86** kW
